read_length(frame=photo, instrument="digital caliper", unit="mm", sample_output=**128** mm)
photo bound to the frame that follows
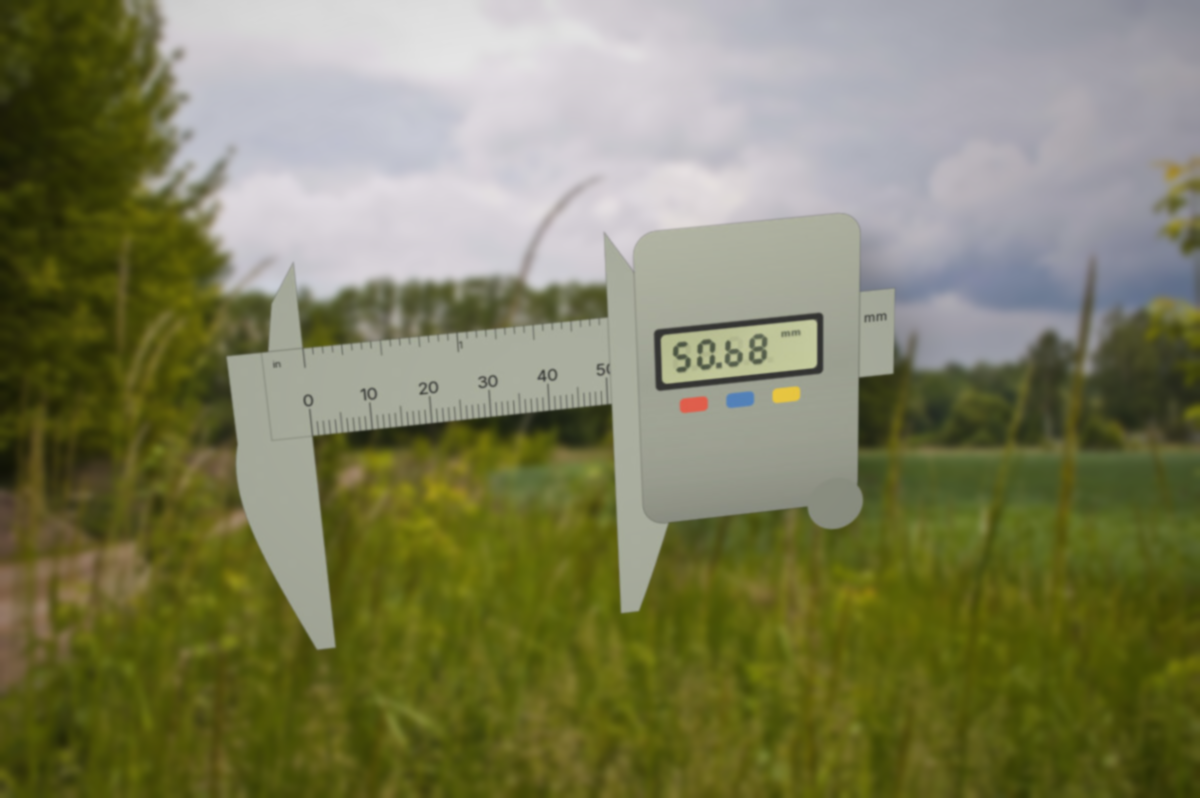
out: **50.68** mm
